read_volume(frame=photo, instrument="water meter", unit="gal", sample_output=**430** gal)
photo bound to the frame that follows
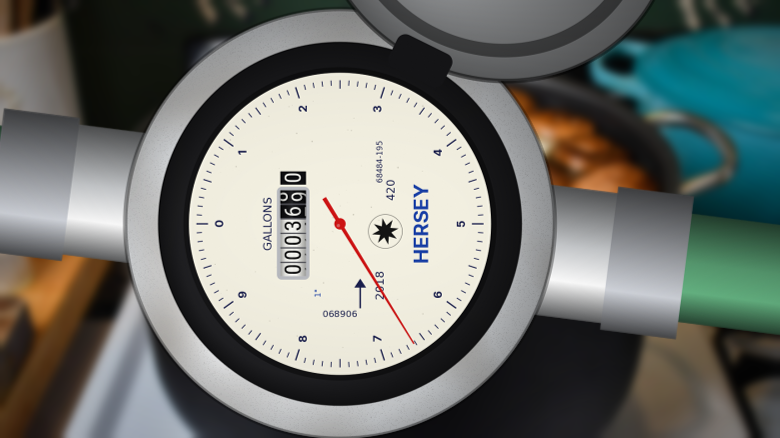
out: **3686.6** gal
